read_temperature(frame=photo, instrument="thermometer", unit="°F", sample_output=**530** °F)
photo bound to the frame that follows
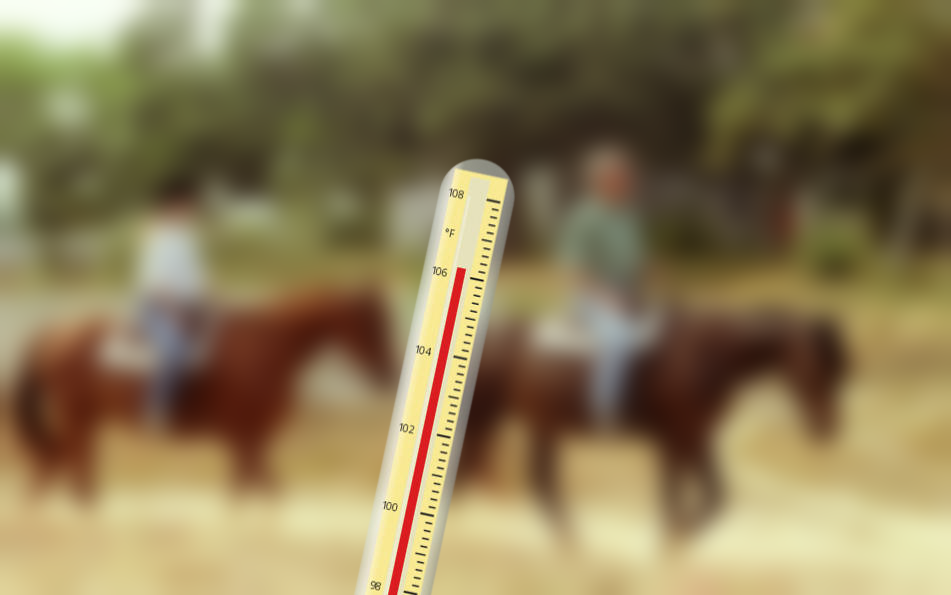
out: **106.2** °F
